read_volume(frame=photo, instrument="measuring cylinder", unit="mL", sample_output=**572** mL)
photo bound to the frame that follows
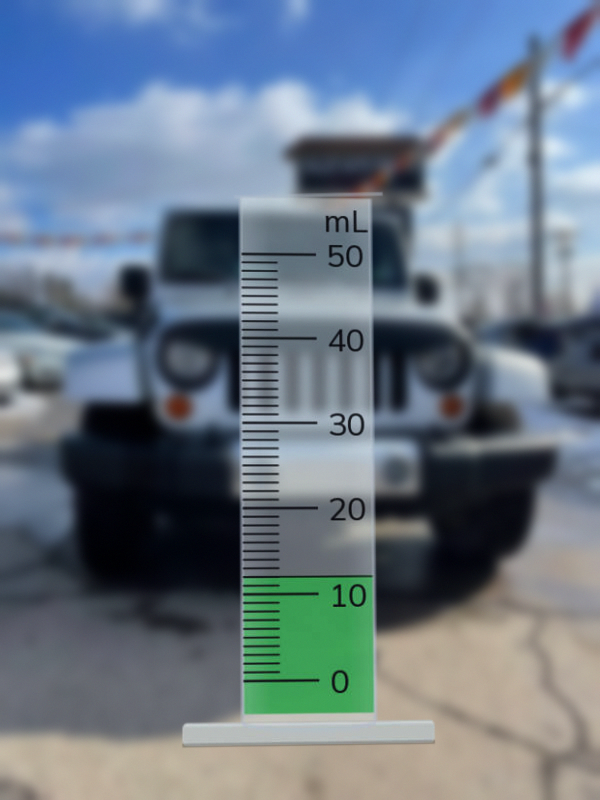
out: **12** mL
